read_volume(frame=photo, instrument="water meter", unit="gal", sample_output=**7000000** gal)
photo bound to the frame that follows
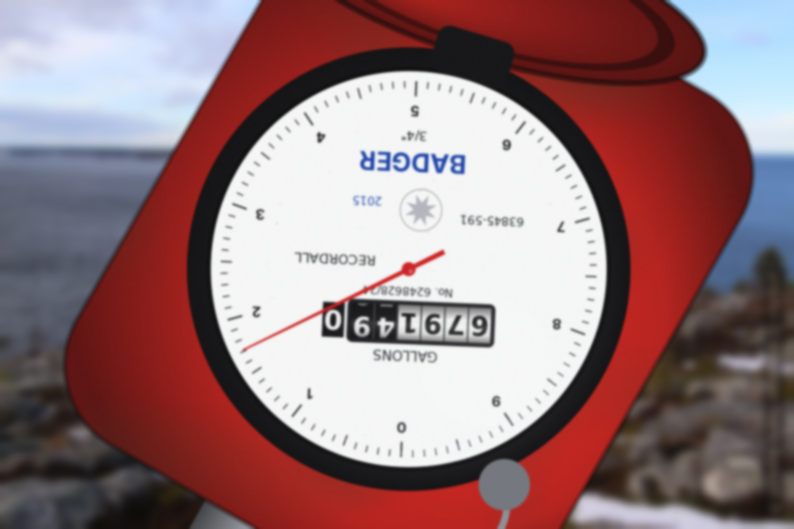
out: **6791491.7** gal
